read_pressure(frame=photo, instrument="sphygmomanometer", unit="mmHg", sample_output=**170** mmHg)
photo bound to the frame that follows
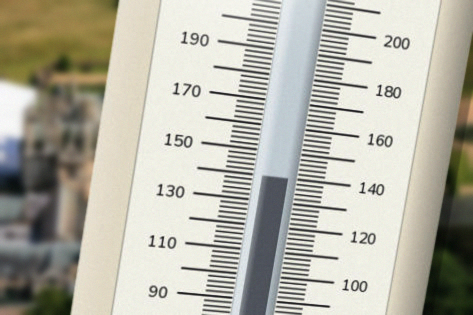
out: **140** mmHg
